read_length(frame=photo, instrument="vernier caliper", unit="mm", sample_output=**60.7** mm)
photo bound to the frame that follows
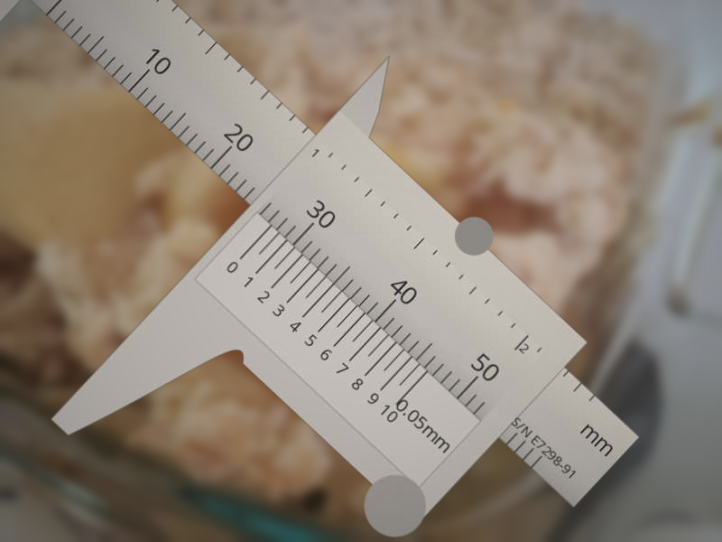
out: **27.4** mm
